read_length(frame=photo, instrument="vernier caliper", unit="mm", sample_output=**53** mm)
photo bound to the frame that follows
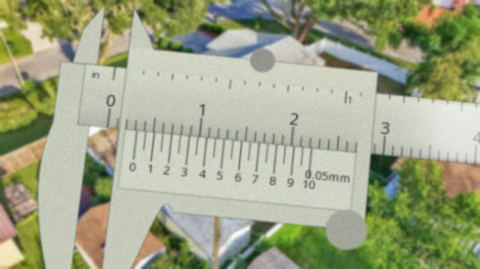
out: **3.2** mm
